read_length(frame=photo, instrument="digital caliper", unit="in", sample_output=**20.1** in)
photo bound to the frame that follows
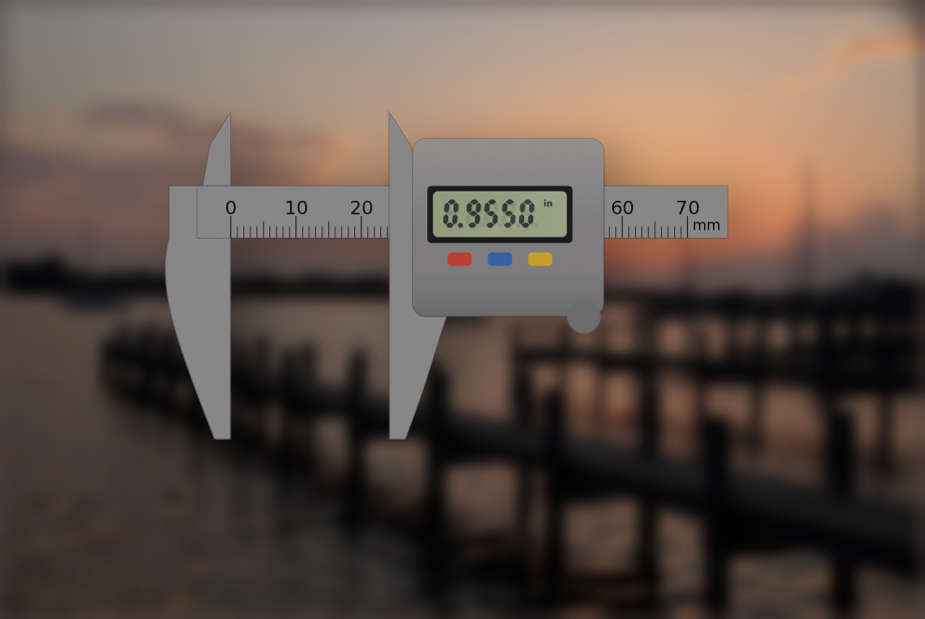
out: **0.9550** in
